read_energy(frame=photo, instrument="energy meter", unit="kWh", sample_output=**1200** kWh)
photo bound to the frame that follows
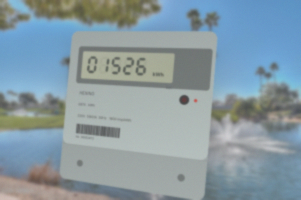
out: **1526** kWh
